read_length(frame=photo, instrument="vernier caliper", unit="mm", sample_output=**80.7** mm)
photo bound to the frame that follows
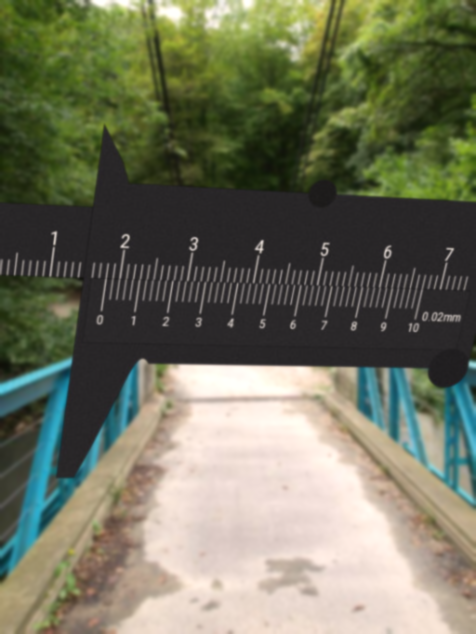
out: **18.0** mm
